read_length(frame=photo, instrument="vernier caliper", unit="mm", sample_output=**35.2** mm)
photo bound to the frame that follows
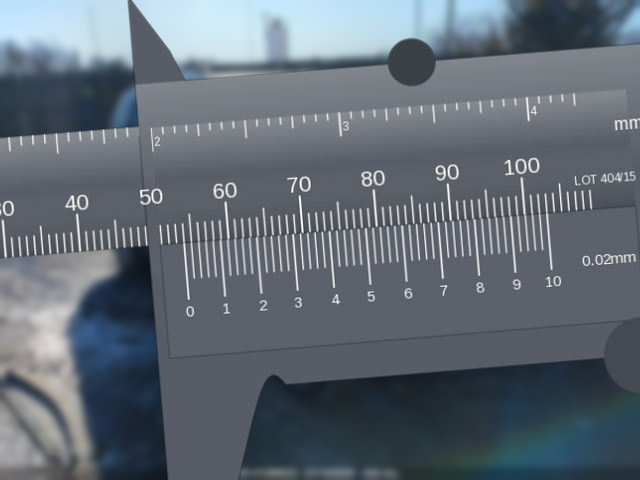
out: **54.0** mm
